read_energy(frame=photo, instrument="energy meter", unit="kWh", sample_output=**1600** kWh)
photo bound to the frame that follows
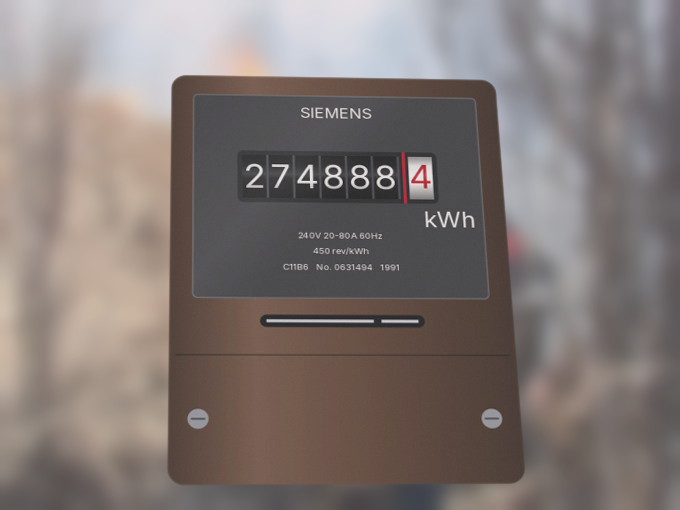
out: **274888.4** kWh
